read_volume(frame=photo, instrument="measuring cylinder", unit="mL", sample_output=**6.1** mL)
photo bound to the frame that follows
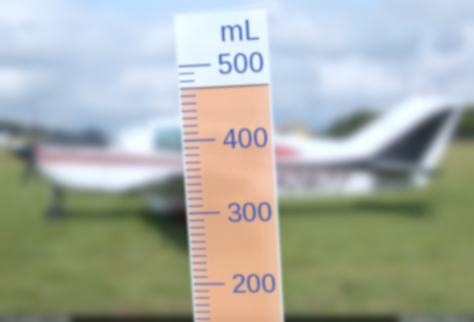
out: **470** mL
